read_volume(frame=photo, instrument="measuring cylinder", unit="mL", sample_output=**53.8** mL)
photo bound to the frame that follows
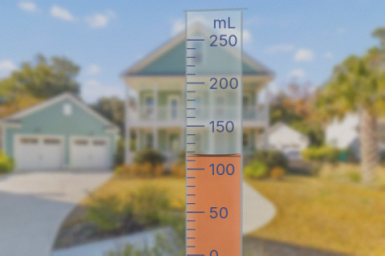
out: **115** mL
